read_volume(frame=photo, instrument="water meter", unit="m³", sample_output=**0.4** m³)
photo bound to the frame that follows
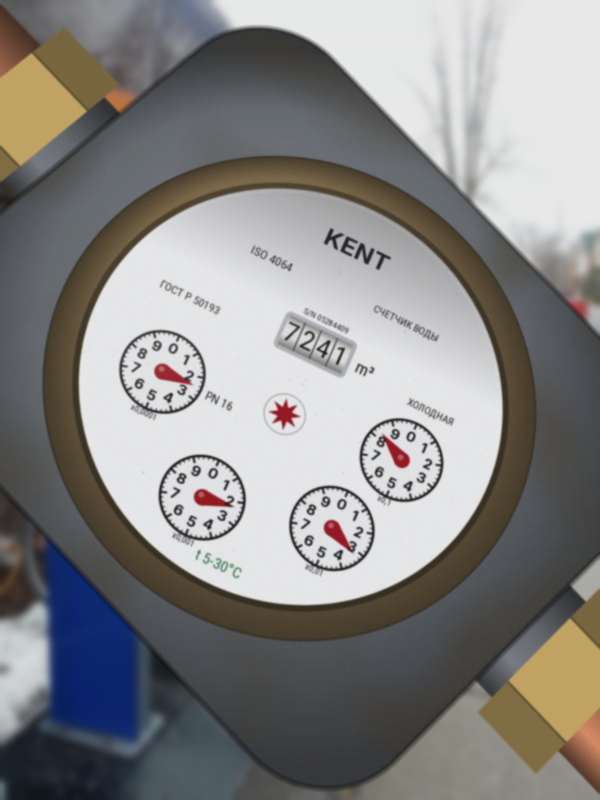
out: **7241.8322** m³
